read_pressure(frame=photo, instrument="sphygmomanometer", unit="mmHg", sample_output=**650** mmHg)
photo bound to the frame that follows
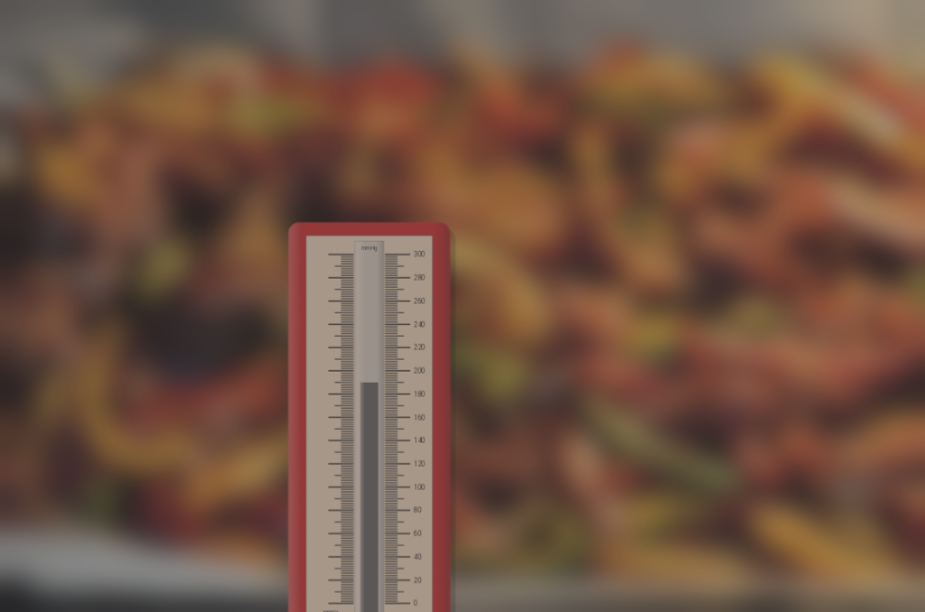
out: **190** mmHg
